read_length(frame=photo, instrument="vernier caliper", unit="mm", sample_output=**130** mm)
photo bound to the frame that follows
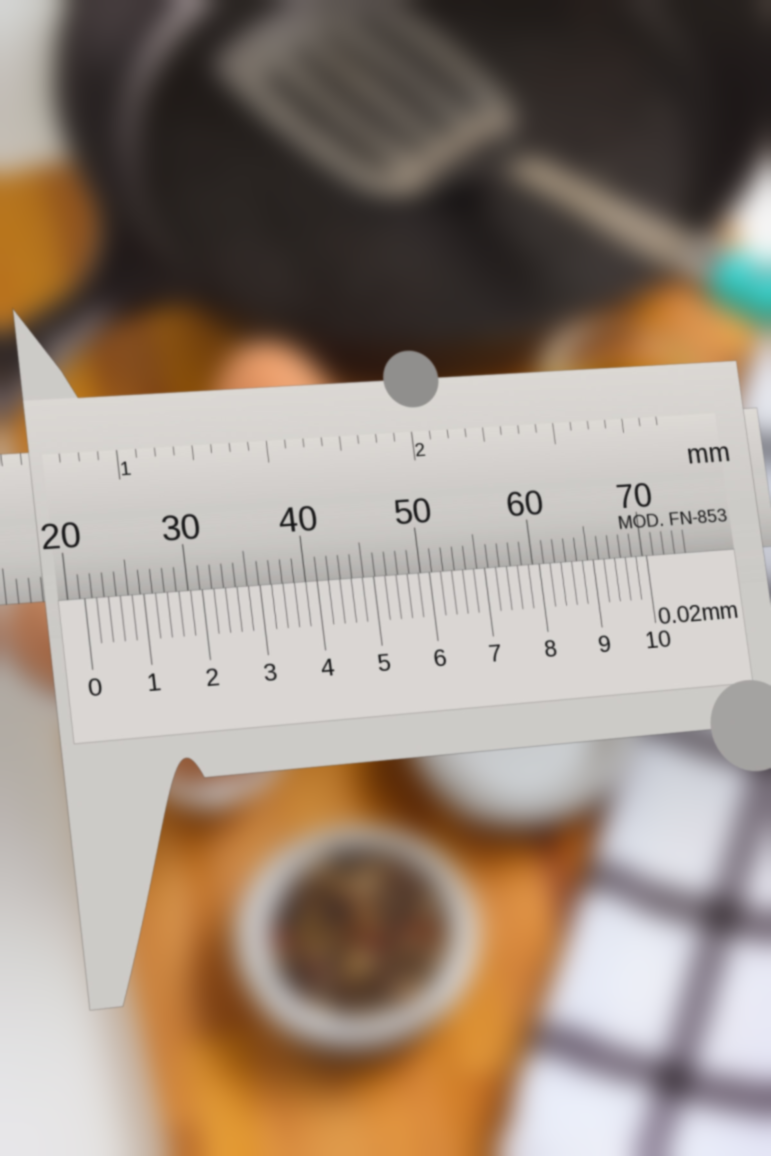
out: **21.4** mm
